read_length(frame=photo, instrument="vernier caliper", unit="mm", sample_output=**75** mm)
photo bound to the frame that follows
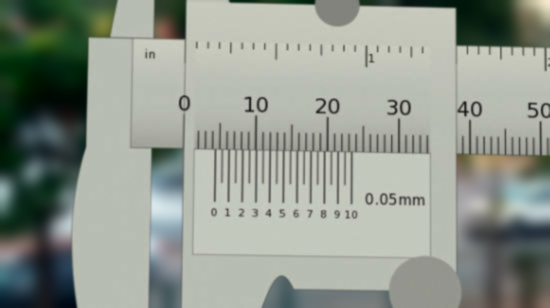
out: **4.4** mm
